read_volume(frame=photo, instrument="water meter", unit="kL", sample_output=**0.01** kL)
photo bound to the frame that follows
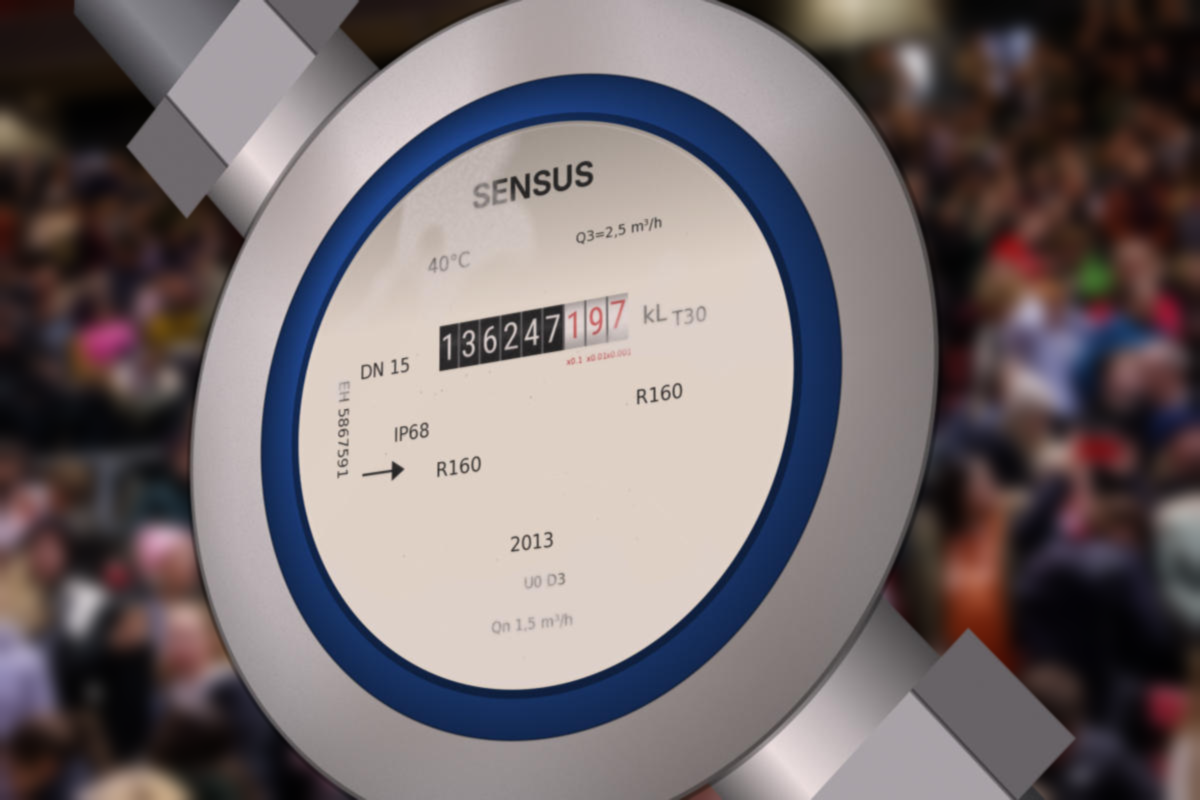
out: **136247.197** kL
